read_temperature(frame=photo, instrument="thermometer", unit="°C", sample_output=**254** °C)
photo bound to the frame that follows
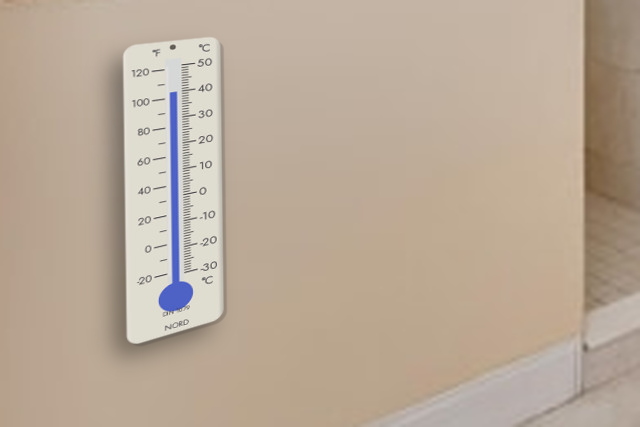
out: **40** °C
